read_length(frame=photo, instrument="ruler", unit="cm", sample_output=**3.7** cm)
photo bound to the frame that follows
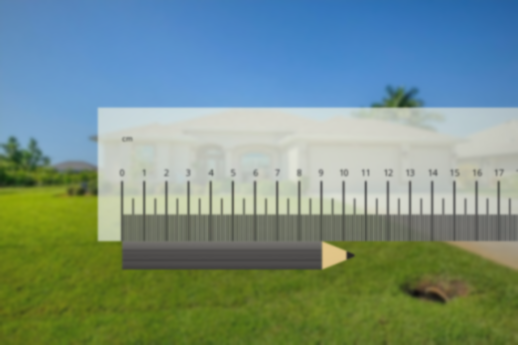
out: **10.5** cm
